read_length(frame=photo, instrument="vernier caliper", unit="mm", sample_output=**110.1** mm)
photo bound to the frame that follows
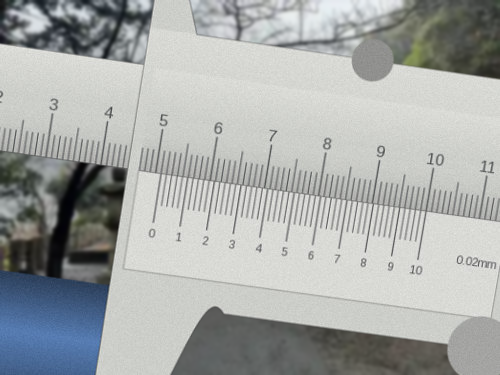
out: **51.0** mm
